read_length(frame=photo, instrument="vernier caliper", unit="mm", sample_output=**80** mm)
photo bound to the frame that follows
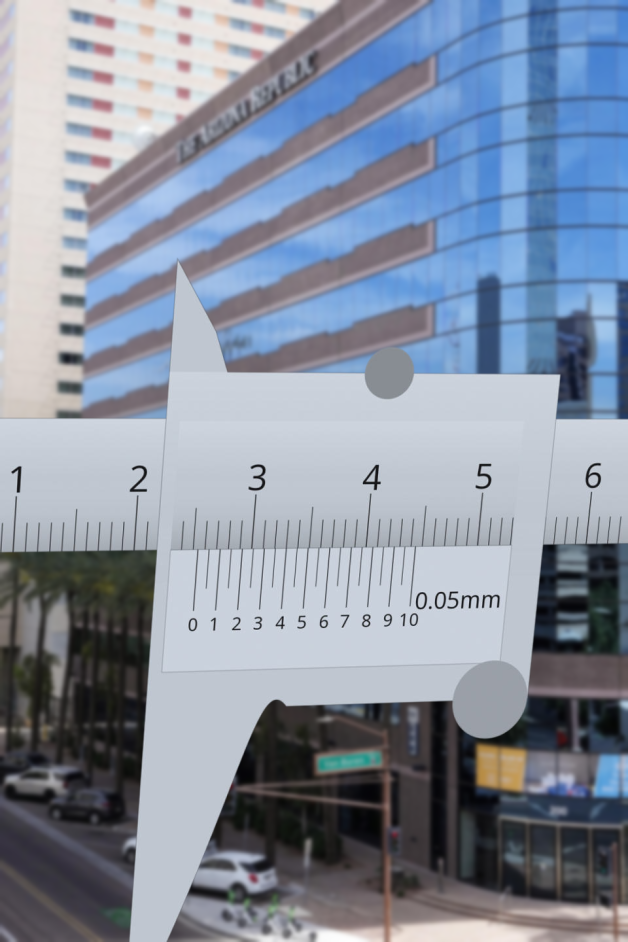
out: **25.4** mm
